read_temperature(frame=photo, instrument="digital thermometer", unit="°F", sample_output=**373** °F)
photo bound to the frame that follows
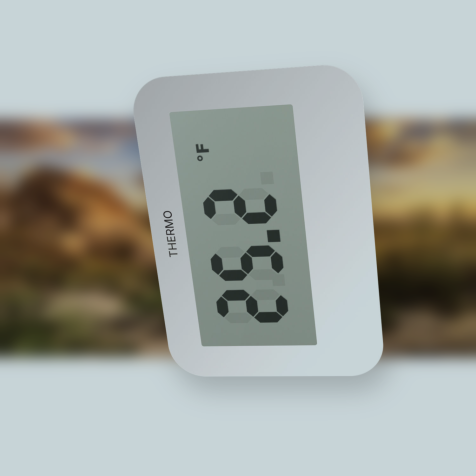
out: **25.2** °F
